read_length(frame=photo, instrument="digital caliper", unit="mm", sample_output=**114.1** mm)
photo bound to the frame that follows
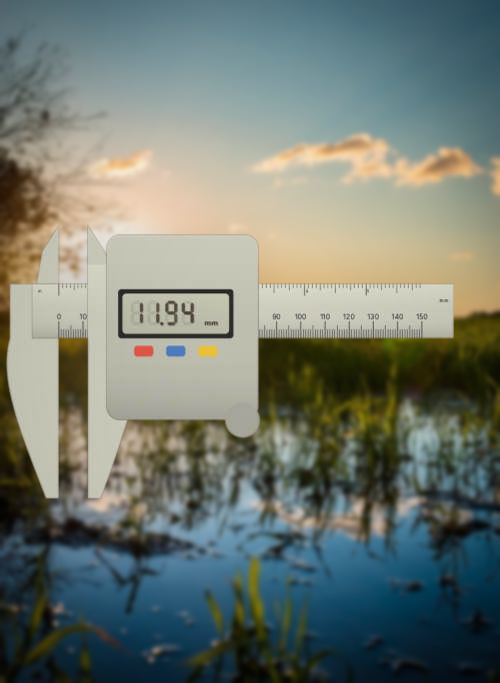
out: **11.94** mm
